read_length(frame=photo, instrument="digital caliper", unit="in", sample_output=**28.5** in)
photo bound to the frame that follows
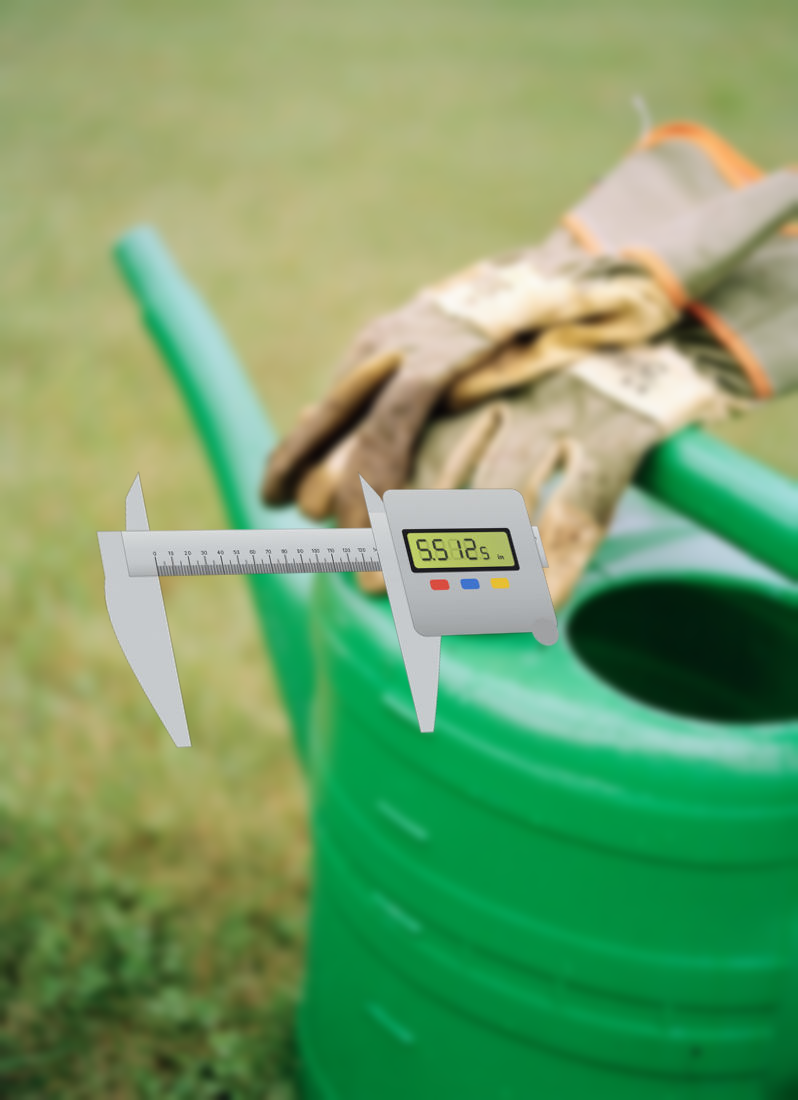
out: **5.5125** in
